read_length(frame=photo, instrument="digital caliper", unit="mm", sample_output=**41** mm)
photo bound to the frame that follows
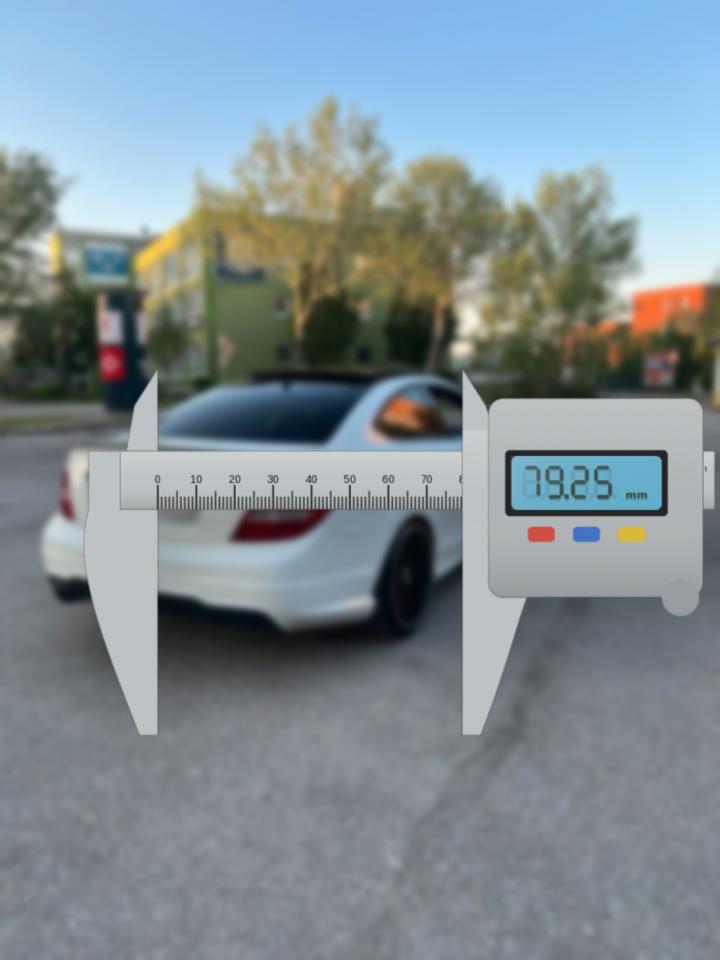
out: **79.25** mm
